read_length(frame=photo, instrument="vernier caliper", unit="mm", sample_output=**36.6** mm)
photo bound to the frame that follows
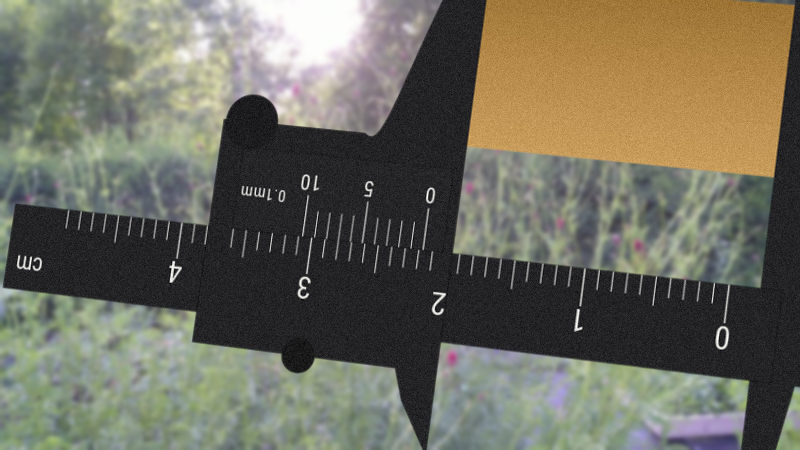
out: **21.7** mm
